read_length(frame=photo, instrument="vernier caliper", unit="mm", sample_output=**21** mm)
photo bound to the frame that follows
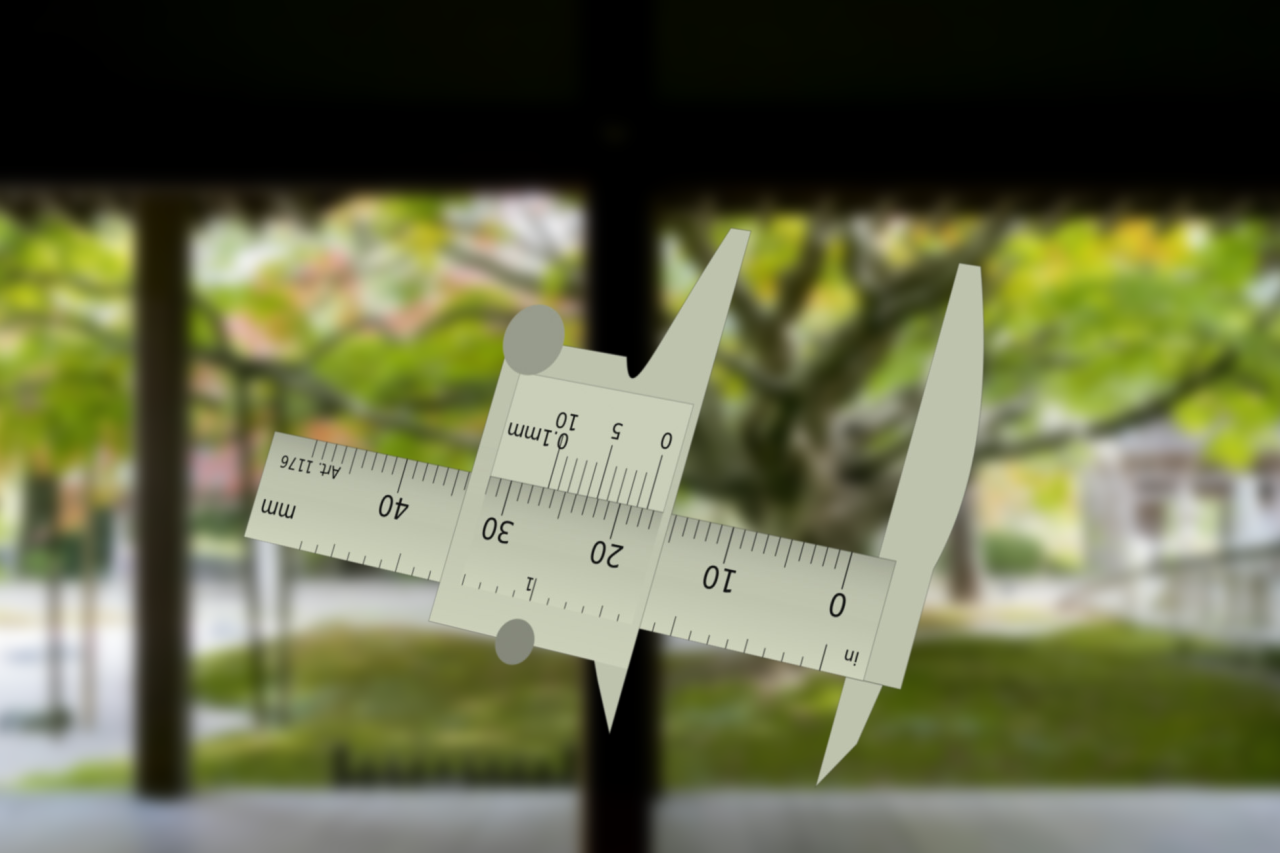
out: **17.6** mm
